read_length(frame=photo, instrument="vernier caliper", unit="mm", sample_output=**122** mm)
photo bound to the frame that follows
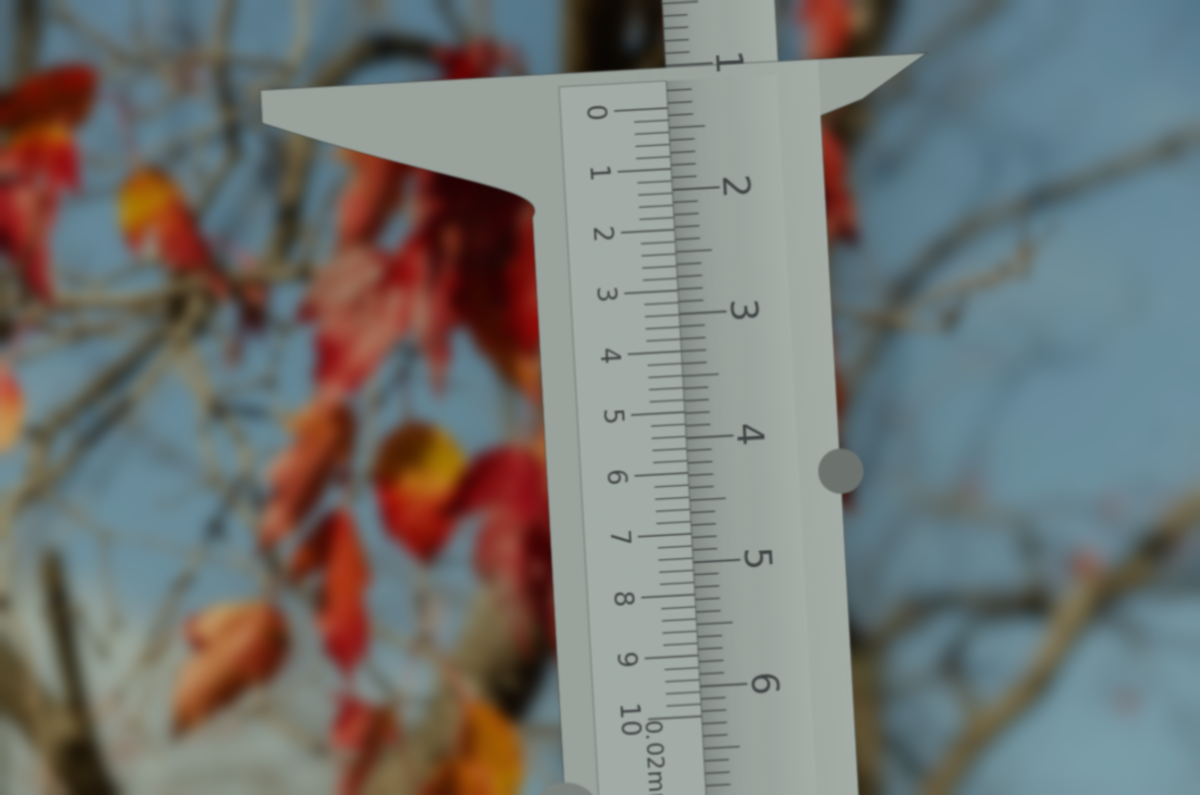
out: **13.4** mm
